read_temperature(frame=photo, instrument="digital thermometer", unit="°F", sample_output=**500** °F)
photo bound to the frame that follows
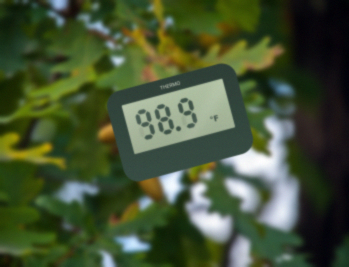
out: **98.9** °F
